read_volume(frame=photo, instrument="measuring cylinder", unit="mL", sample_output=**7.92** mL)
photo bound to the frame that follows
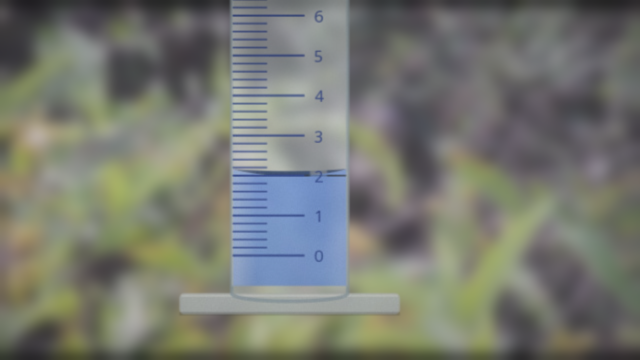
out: **2** mL
